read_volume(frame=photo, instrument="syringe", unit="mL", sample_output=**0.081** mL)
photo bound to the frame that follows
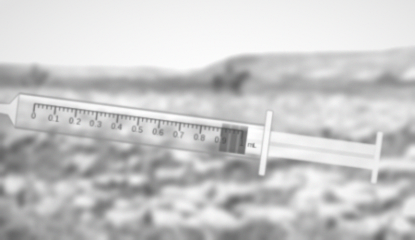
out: **0.9** mL
